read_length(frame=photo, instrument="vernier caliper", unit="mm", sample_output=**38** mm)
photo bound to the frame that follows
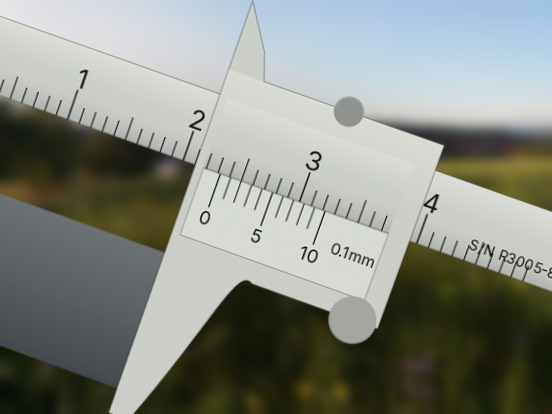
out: **23.2** mm
